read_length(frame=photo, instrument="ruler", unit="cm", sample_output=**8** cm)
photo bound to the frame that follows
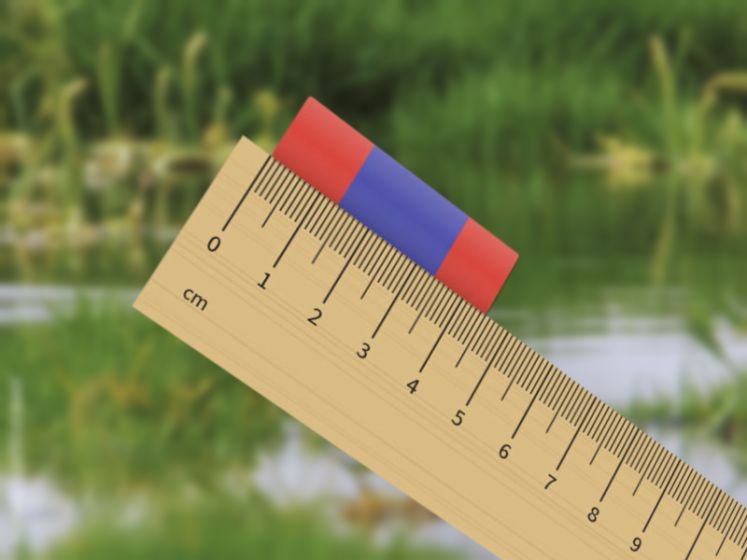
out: **4.5** cm
